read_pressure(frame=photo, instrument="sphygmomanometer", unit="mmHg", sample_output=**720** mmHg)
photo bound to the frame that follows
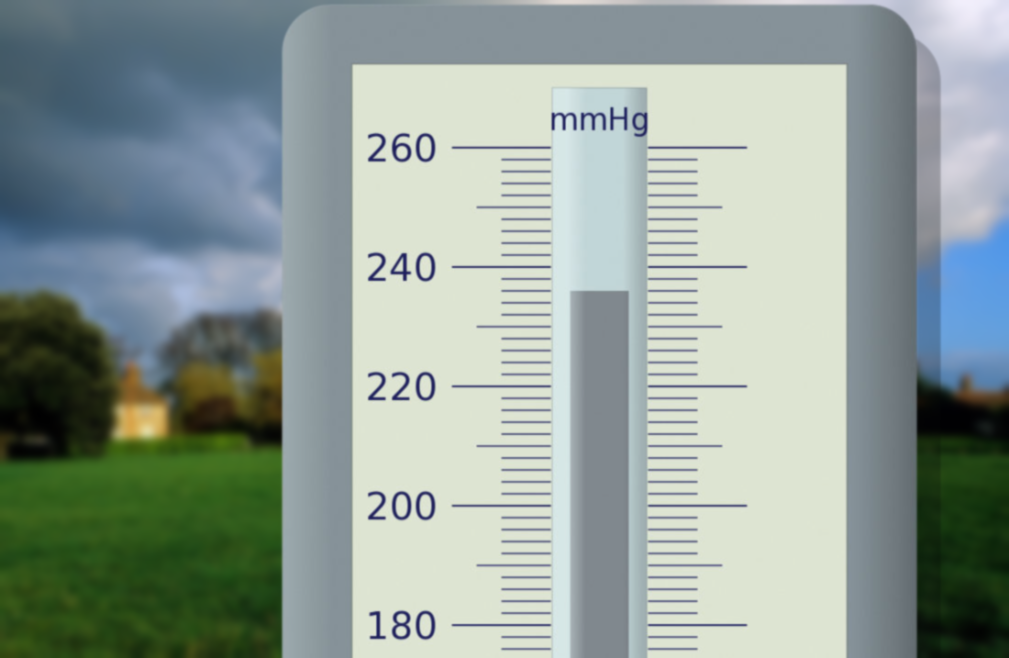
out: **236** mmHg
